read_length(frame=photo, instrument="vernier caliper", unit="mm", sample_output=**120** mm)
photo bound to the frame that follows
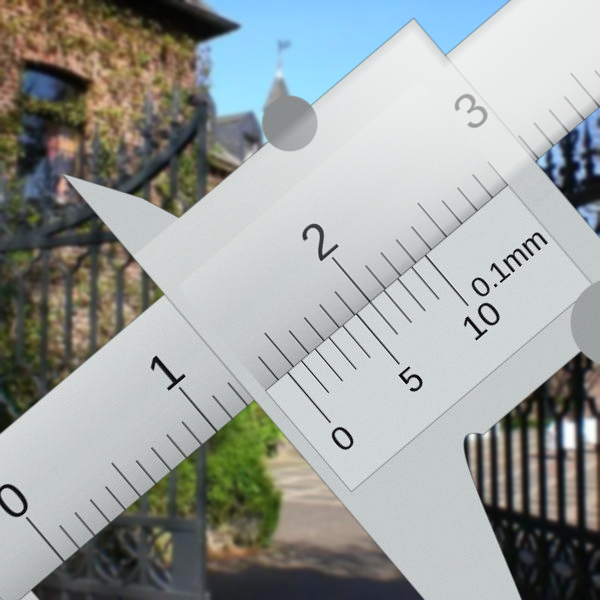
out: **14.6** mm
